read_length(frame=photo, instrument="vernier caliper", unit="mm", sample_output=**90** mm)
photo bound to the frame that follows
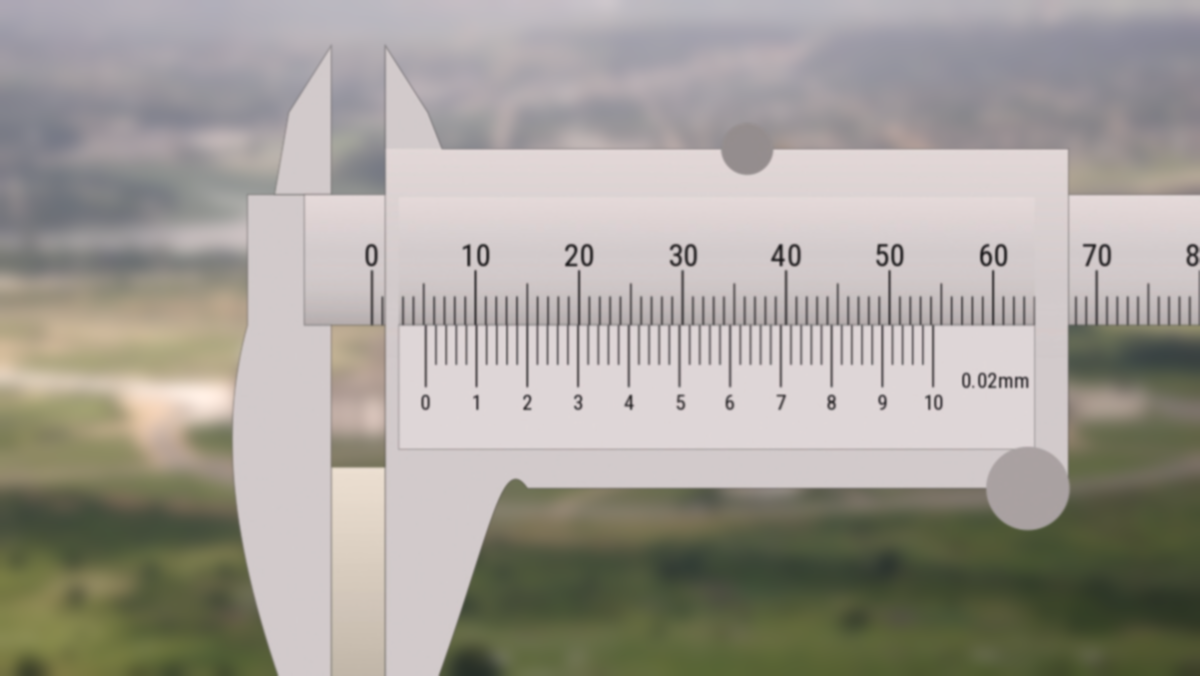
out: **5.2** mm
